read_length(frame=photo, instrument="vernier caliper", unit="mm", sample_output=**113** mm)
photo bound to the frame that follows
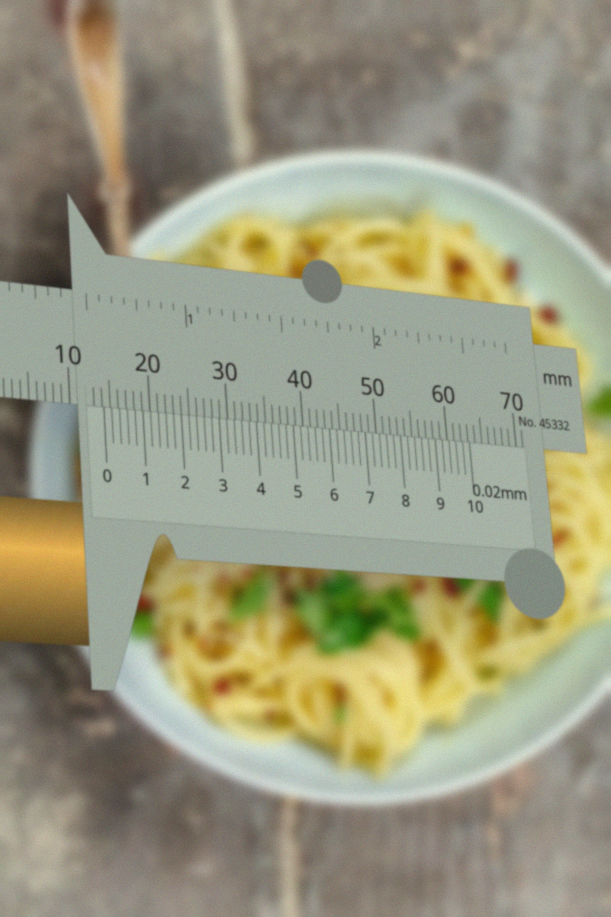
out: **14.2** mm
